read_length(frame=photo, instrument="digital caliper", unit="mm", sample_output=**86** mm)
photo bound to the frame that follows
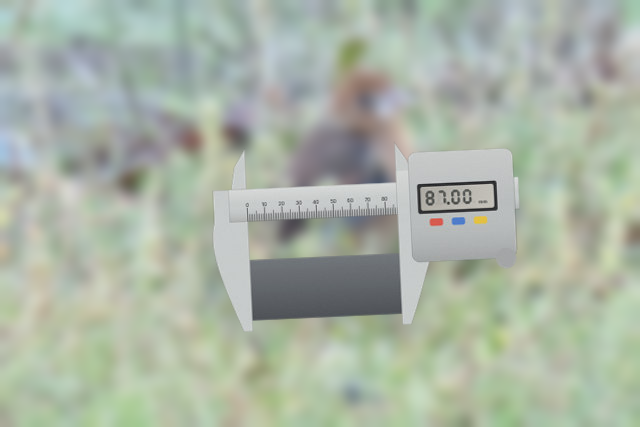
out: **87.00** mm
